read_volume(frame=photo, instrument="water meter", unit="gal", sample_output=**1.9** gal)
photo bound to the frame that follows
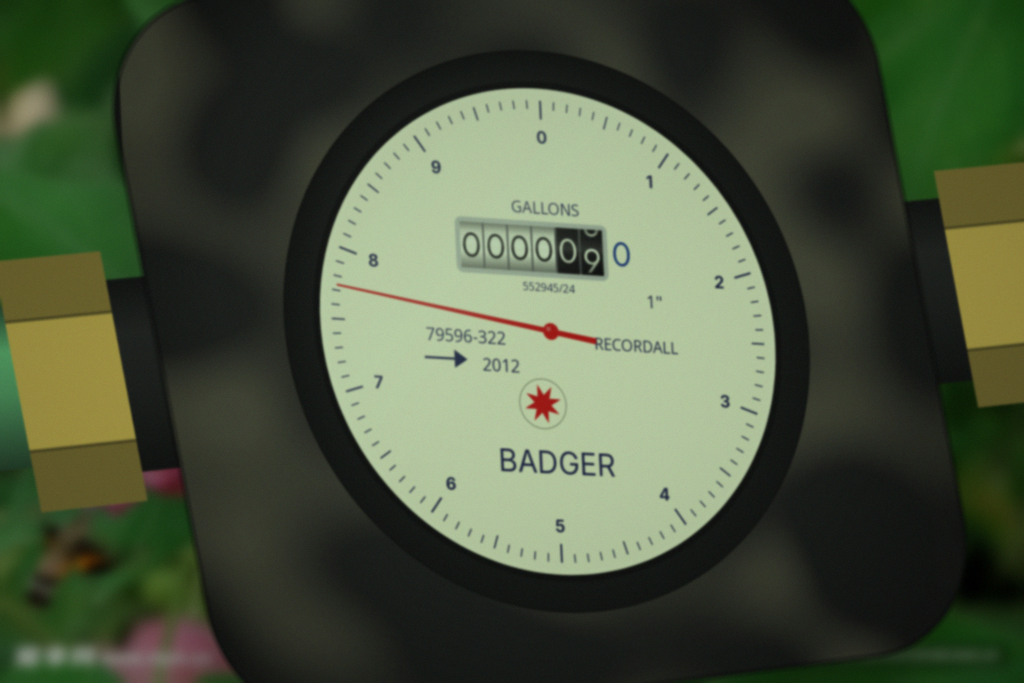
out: **87.7** gal
